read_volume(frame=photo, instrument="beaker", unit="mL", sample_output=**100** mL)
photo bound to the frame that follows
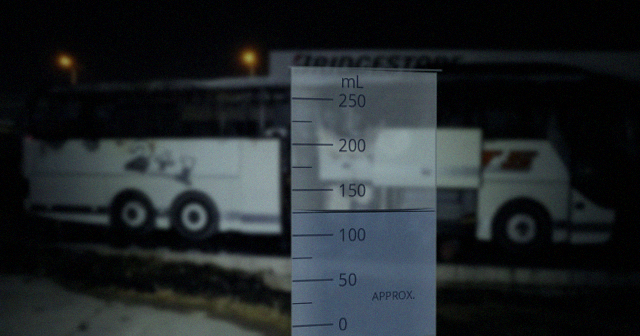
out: **125** mL
